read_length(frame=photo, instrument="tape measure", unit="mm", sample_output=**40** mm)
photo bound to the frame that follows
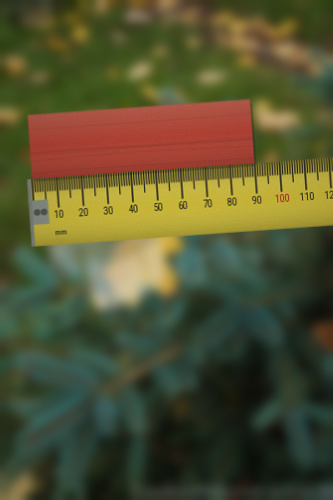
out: **90** mm
